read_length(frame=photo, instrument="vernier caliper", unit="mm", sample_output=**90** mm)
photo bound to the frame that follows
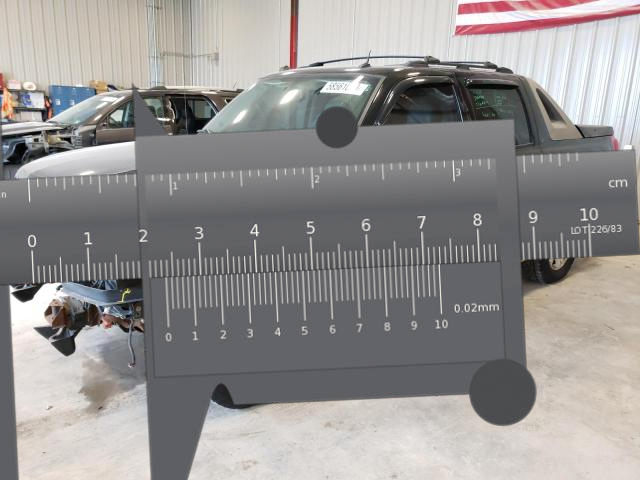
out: **23.8** mm
